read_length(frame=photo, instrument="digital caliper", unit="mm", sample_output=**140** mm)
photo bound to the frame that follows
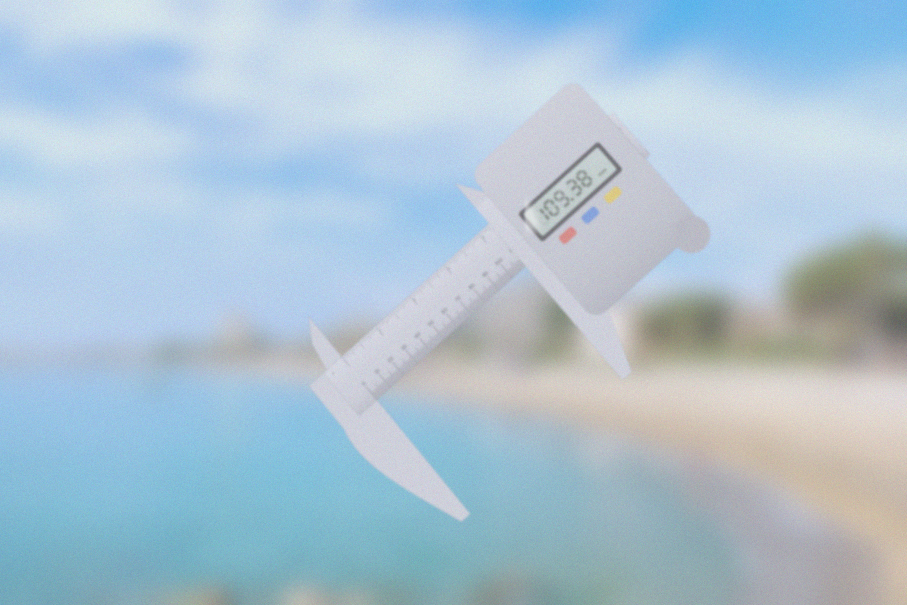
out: **109.38** mm
